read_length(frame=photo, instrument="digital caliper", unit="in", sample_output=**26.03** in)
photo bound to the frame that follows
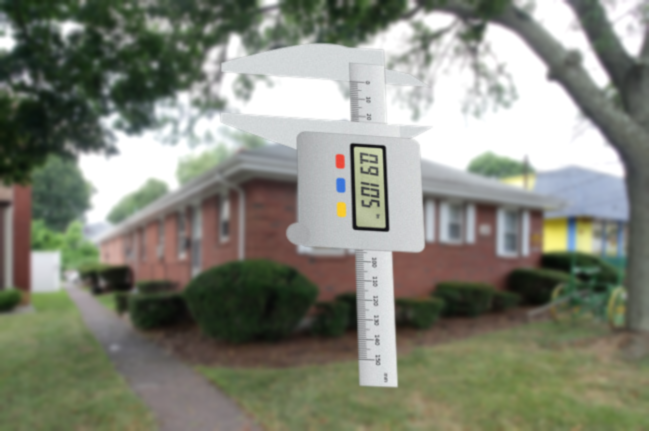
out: **0.9105** in
